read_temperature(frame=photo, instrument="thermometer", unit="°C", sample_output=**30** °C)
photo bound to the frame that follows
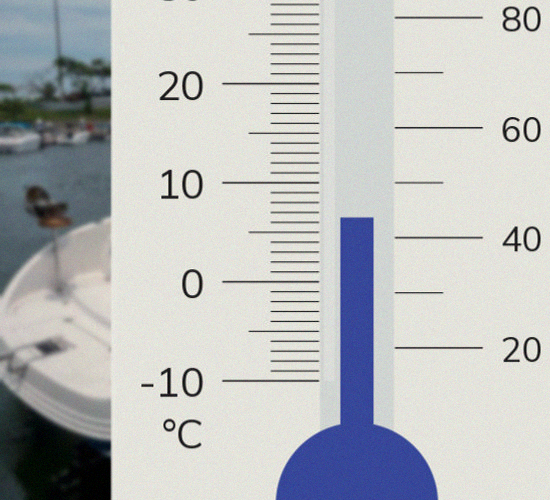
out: **6.5** °C
